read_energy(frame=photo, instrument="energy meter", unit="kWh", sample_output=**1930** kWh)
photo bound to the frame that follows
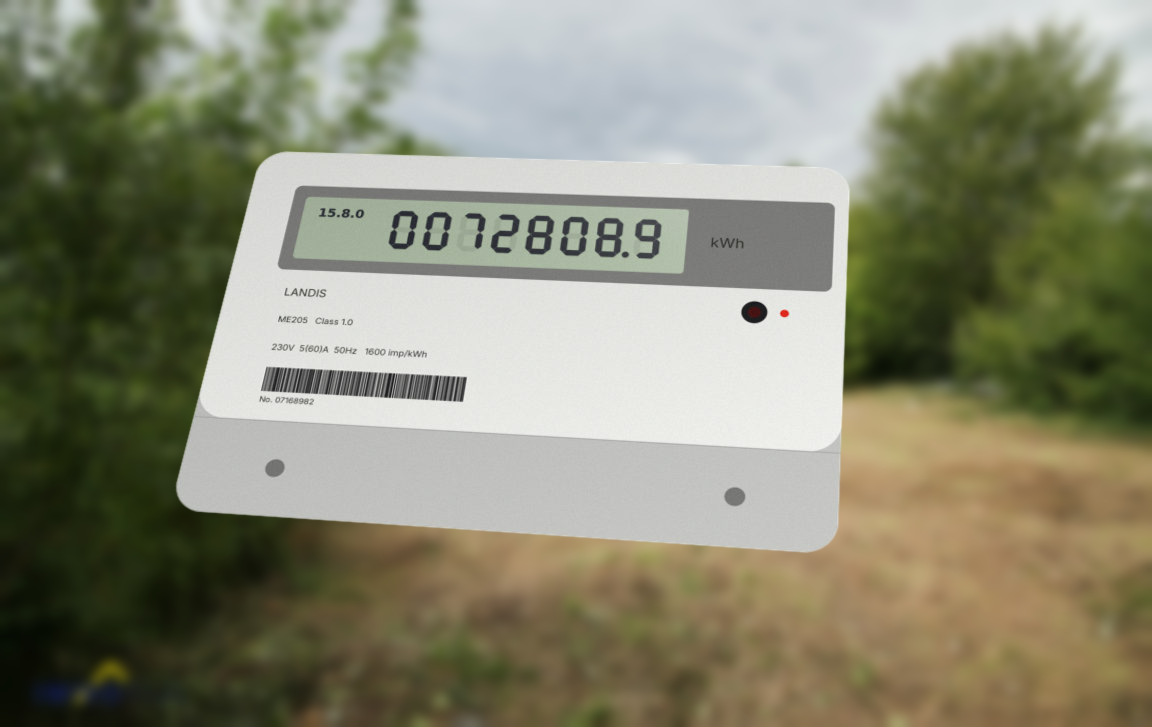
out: **72808.9** kWh
